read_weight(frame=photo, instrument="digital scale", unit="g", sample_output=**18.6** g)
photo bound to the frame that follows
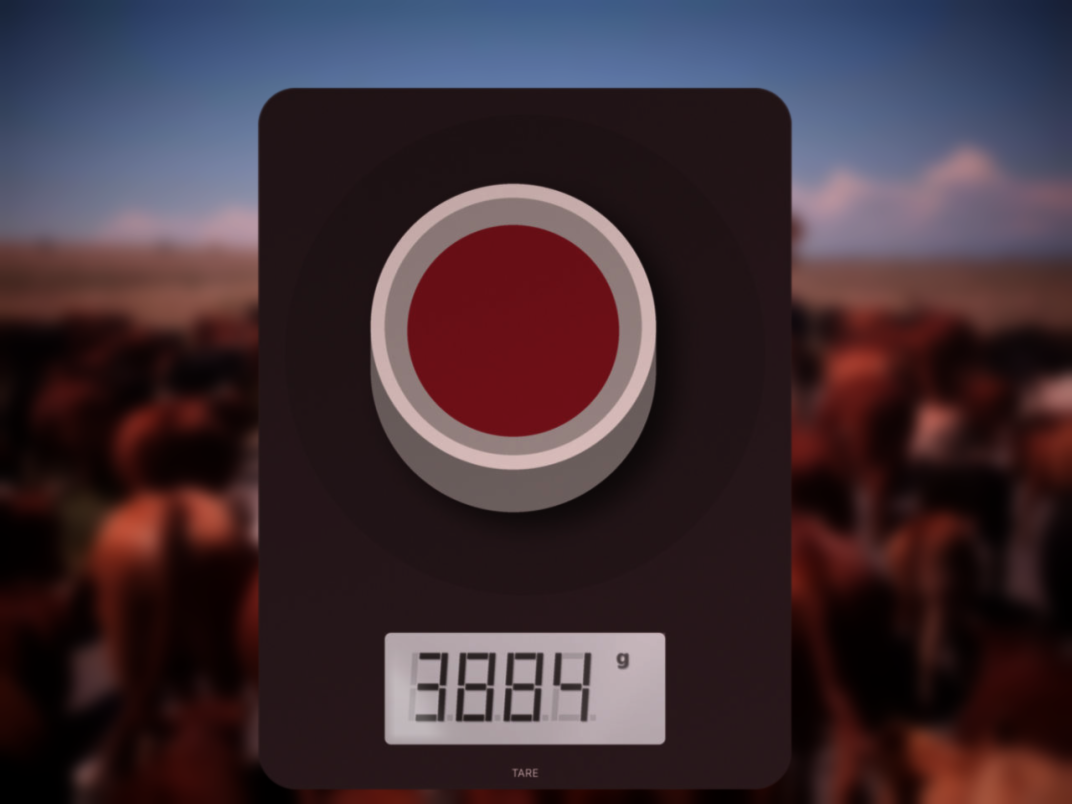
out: **3884** g
